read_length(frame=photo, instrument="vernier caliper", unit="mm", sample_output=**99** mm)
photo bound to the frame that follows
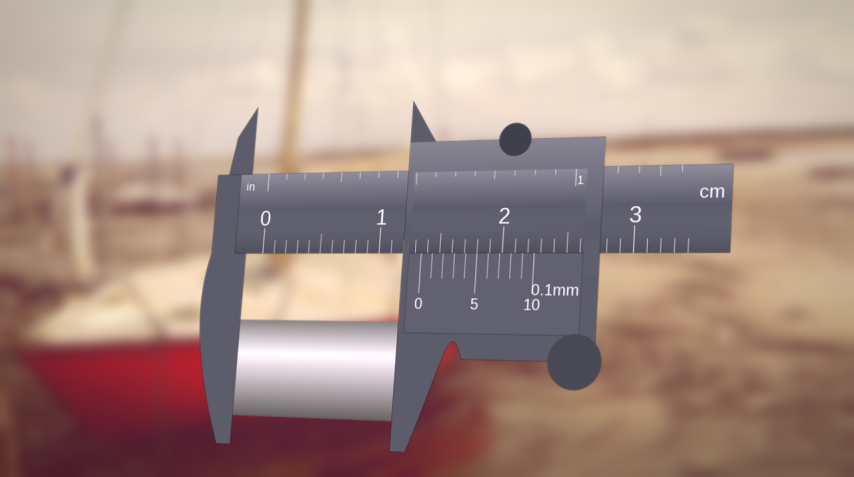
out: **13.5** mm
